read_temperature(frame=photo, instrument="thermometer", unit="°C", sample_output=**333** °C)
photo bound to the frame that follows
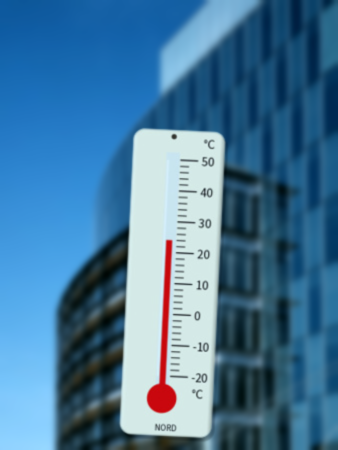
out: **24** °C
